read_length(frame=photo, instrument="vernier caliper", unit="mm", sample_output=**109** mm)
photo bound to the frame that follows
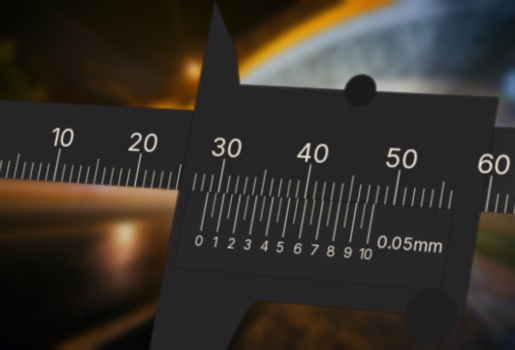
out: **28.8** mm
